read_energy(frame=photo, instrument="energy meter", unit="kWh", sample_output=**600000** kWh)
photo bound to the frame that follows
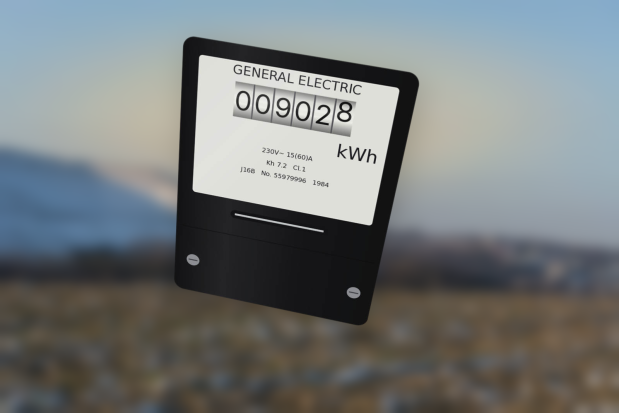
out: **9028** kWh
